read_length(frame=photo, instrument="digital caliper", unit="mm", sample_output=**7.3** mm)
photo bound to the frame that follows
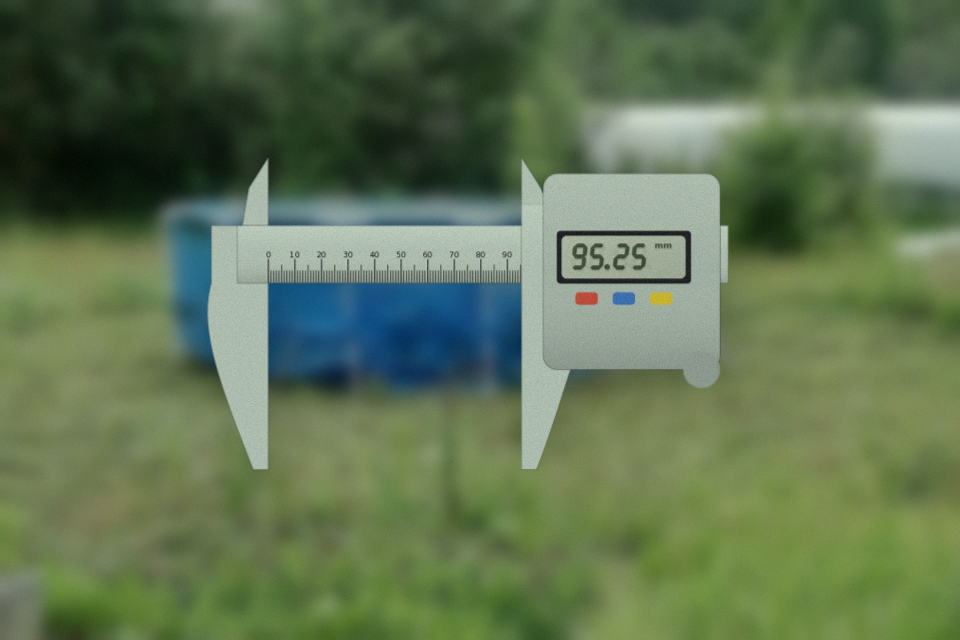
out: **95.25** mm
